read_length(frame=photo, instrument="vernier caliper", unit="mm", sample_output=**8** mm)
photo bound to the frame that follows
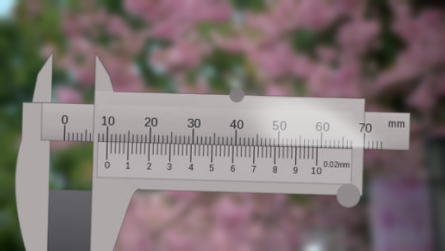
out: **10.0** mm
